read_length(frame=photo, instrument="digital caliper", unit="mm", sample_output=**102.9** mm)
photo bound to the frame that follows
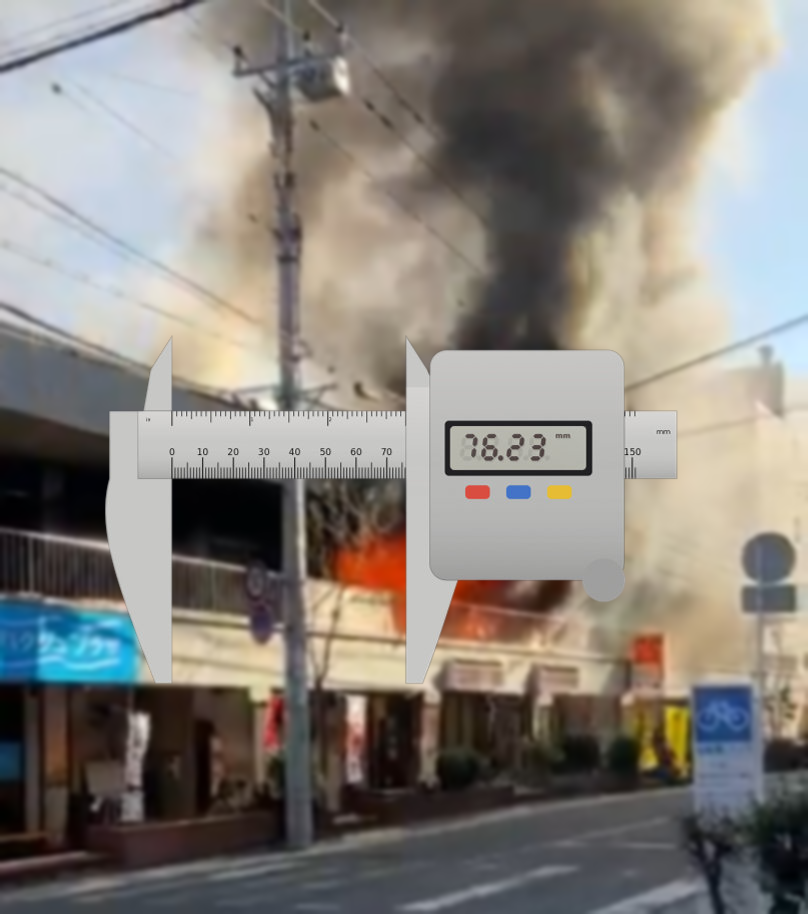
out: **76.23** mm
